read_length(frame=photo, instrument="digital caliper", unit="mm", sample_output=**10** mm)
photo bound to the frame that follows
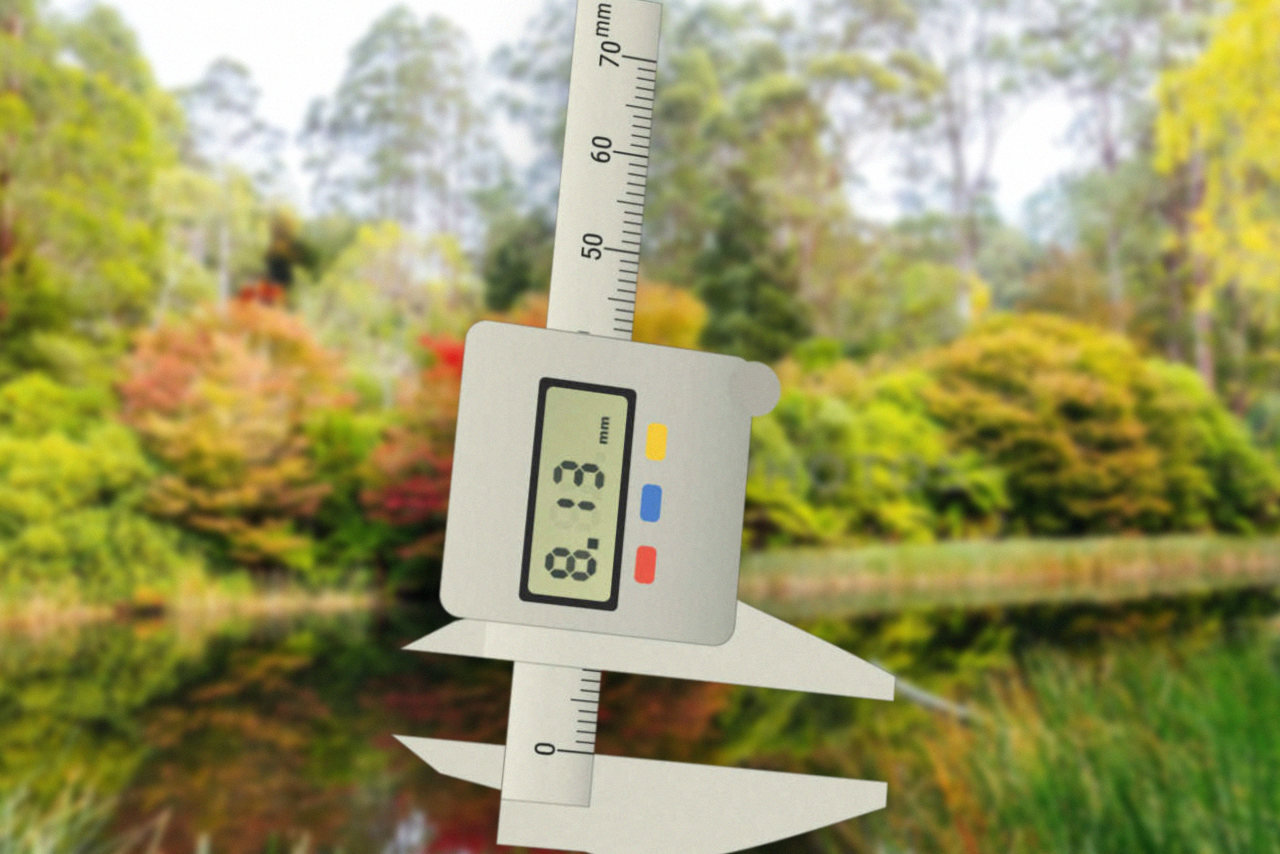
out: **8.13** mm
